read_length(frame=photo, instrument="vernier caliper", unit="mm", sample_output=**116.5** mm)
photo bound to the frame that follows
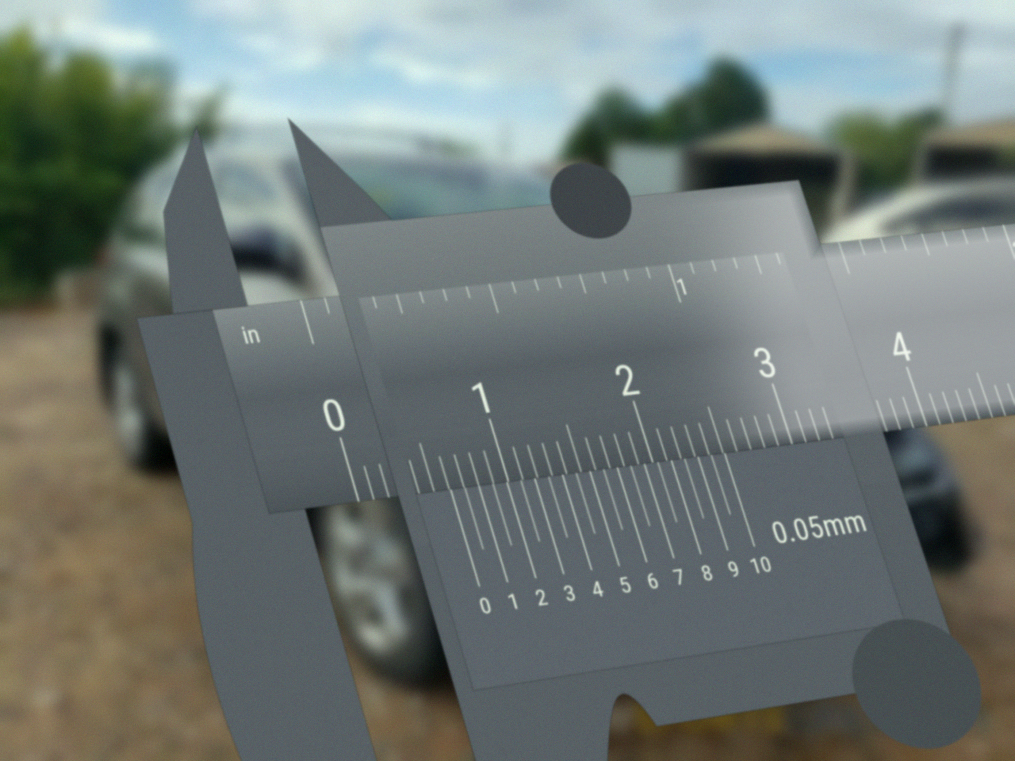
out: **6.1** mm
